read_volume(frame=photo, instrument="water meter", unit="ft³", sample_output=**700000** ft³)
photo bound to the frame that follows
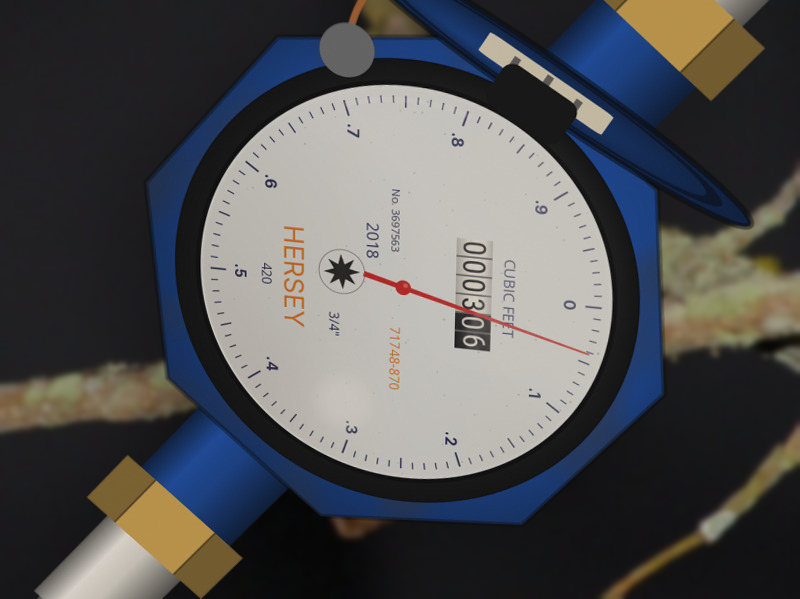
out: **306.04** ft³
